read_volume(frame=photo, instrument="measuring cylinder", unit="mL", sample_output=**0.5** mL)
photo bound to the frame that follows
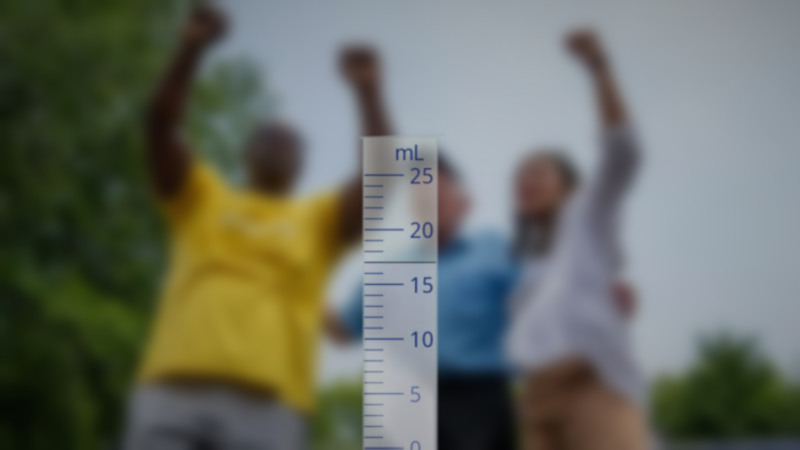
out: **17** mL
